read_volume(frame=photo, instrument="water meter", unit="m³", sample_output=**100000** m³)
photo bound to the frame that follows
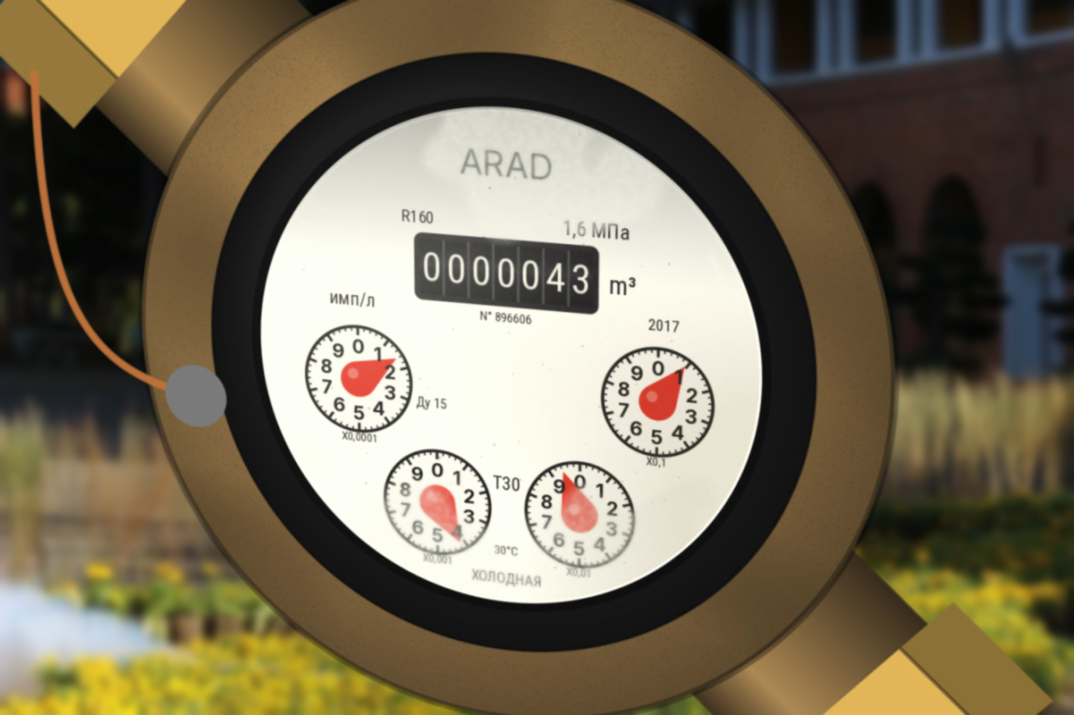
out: **43.0941** m³
